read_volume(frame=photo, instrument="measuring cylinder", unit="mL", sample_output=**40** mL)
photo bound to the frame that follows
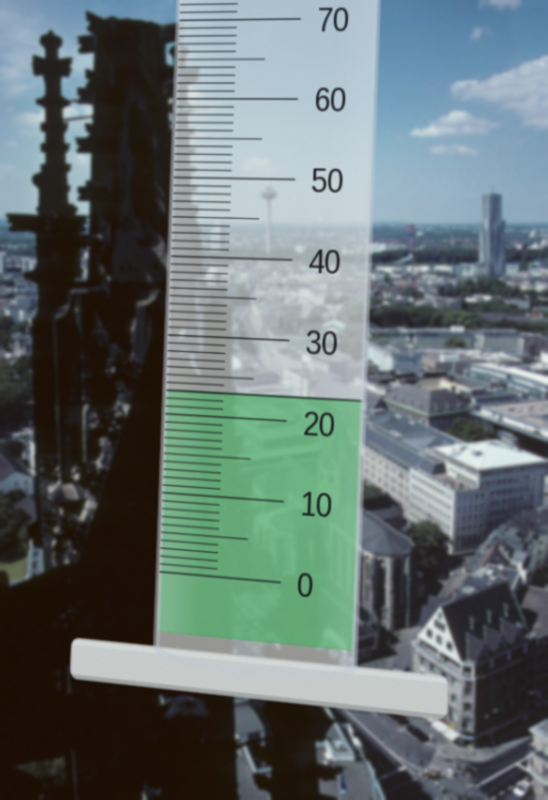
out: **23** mL
